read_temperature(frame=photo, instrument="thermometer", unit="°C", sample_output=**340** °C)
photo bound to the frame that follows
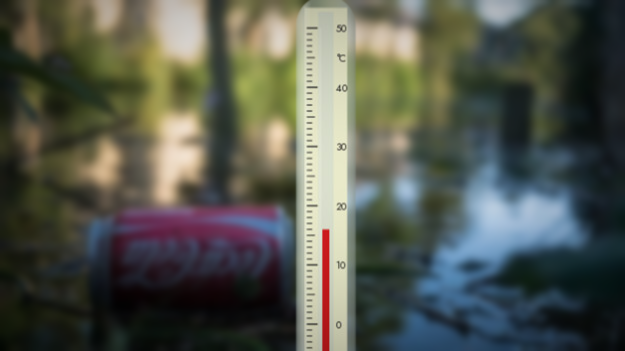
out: **16** °C
